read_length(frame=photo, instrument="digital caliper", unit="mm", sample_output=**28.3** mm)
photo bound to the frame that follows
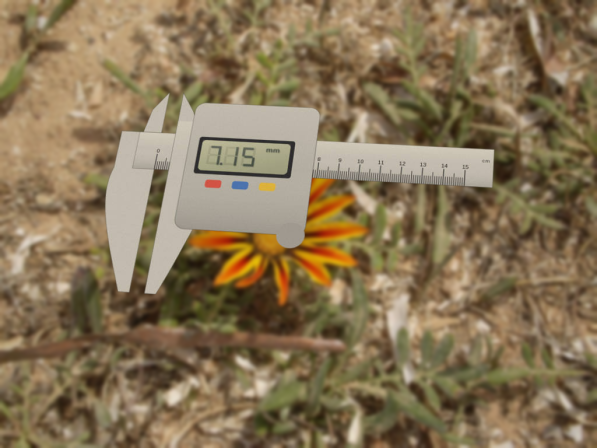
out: **7.15** mm
